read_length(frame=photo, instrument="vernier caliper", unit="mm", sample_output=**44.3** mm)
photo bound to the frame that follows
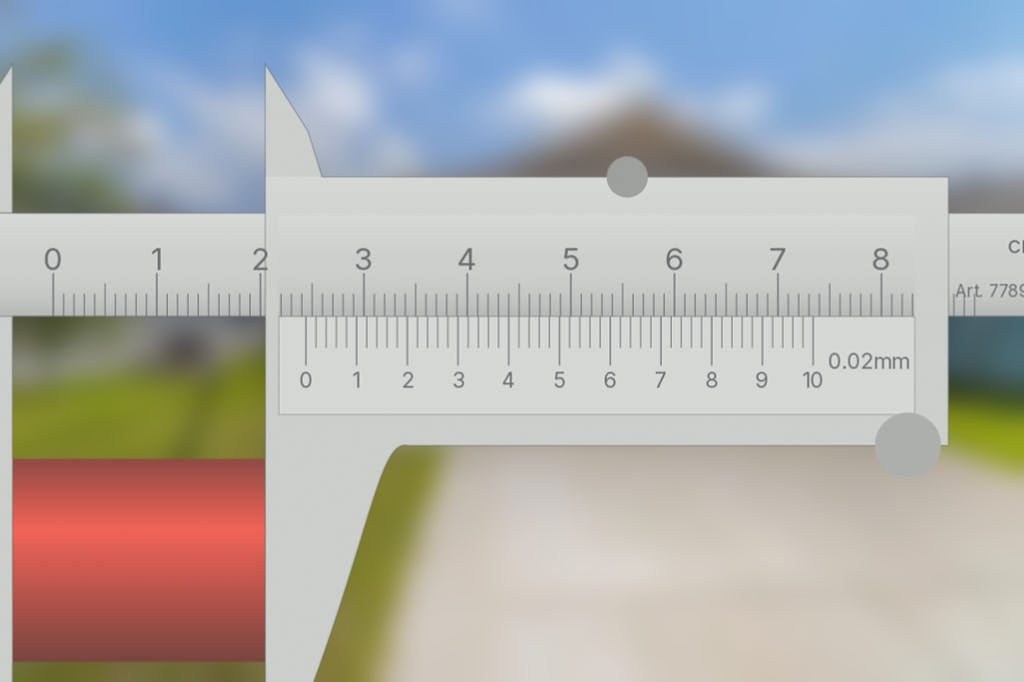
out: **24.4** mm
